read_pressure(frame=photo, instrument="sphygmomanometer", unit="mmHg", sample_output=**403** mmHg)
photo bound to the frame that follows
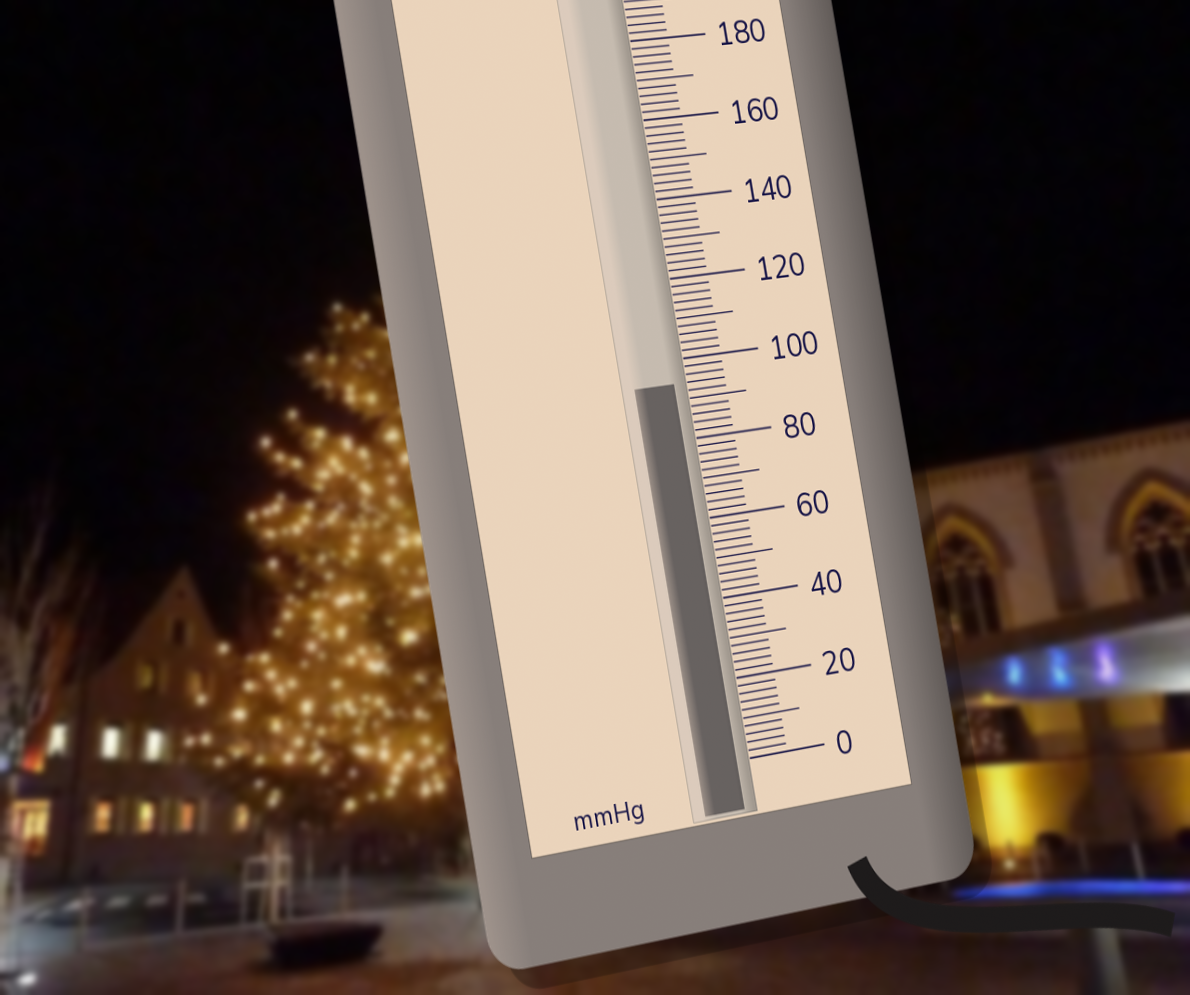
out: **94** mmHg
